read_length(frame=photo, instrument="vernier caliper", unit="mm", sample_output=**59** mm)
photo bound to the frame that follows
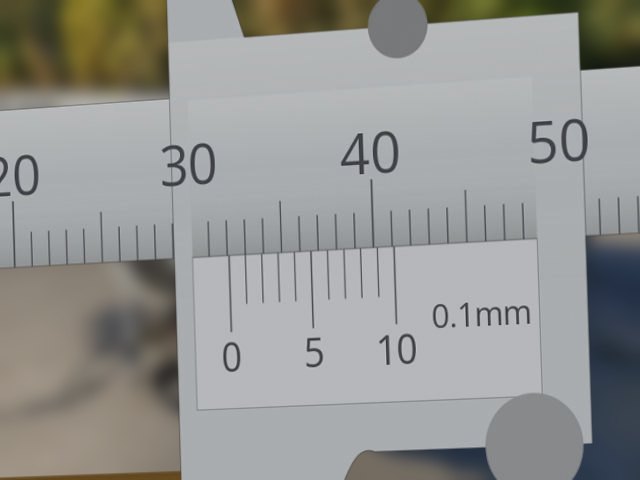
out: **32.1** mm
